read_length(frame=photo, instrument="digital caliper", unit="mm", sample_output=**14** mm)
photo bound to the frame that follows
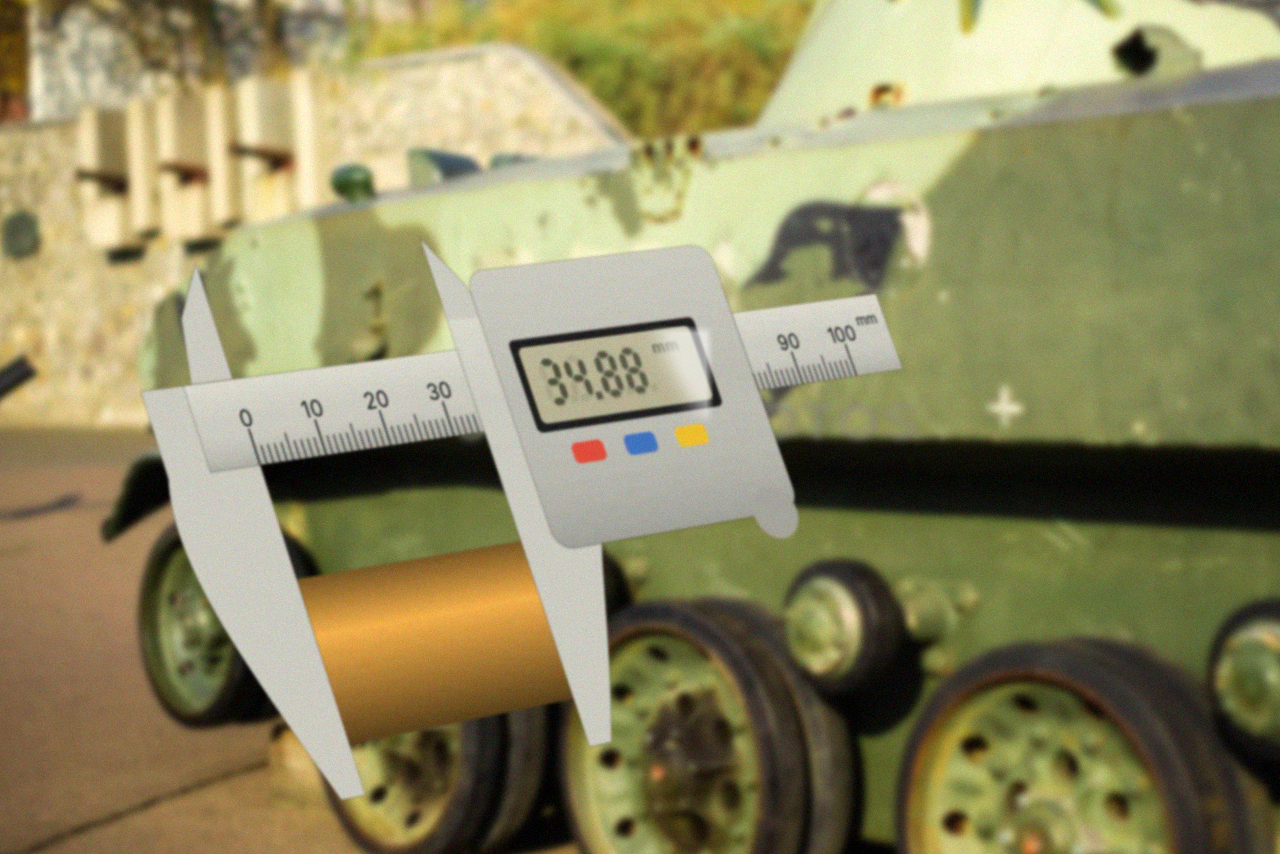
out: **34.88** mm
